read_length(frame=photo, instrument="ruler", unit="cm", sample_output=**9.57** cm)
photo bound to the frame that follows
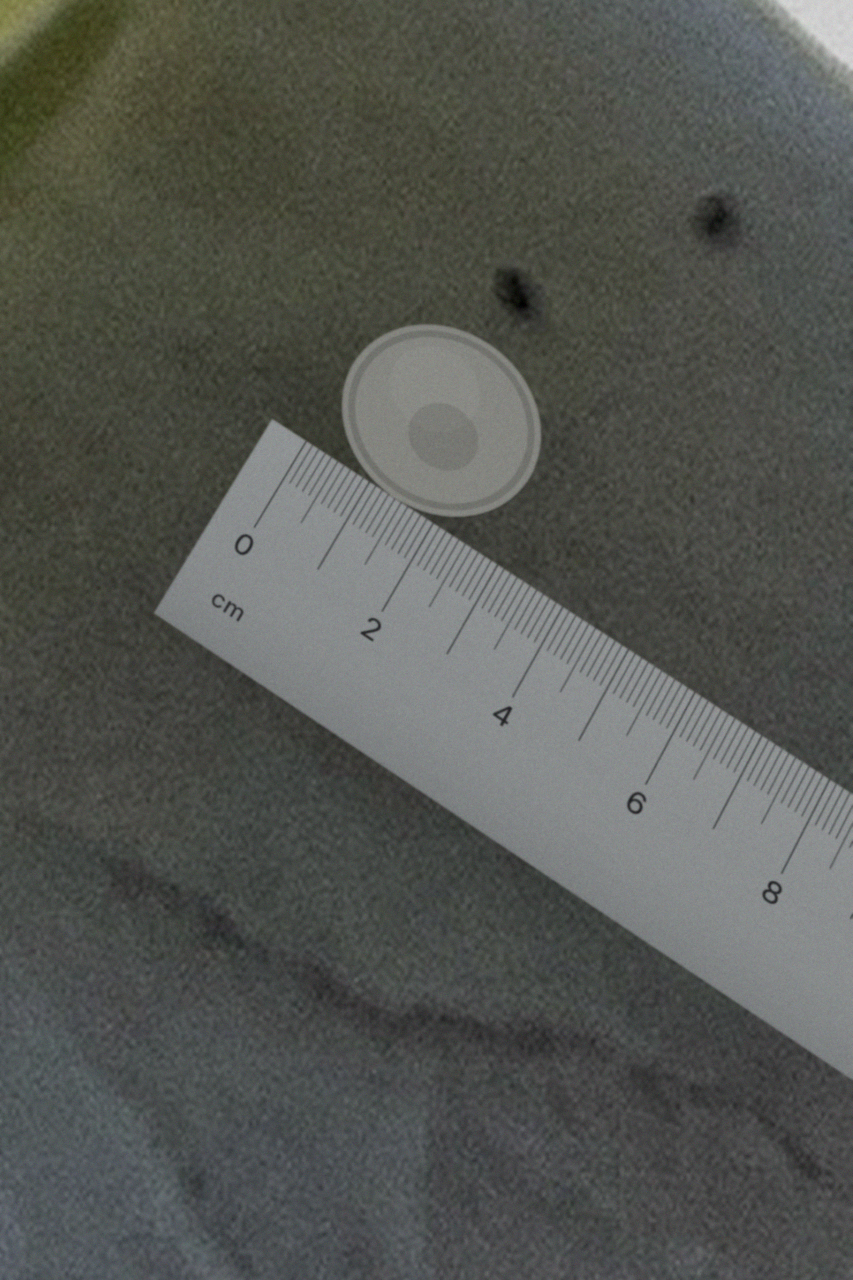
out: **2.8** cm
